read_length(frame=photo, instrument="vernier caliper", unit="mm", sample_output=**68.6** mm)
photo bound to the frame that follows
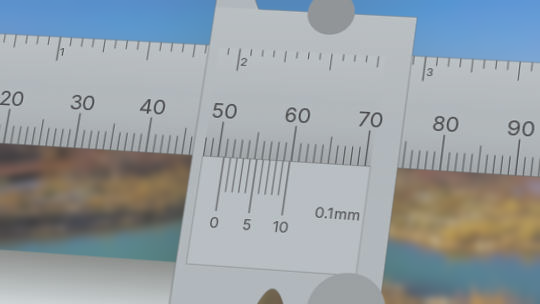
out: **50.8** mm
